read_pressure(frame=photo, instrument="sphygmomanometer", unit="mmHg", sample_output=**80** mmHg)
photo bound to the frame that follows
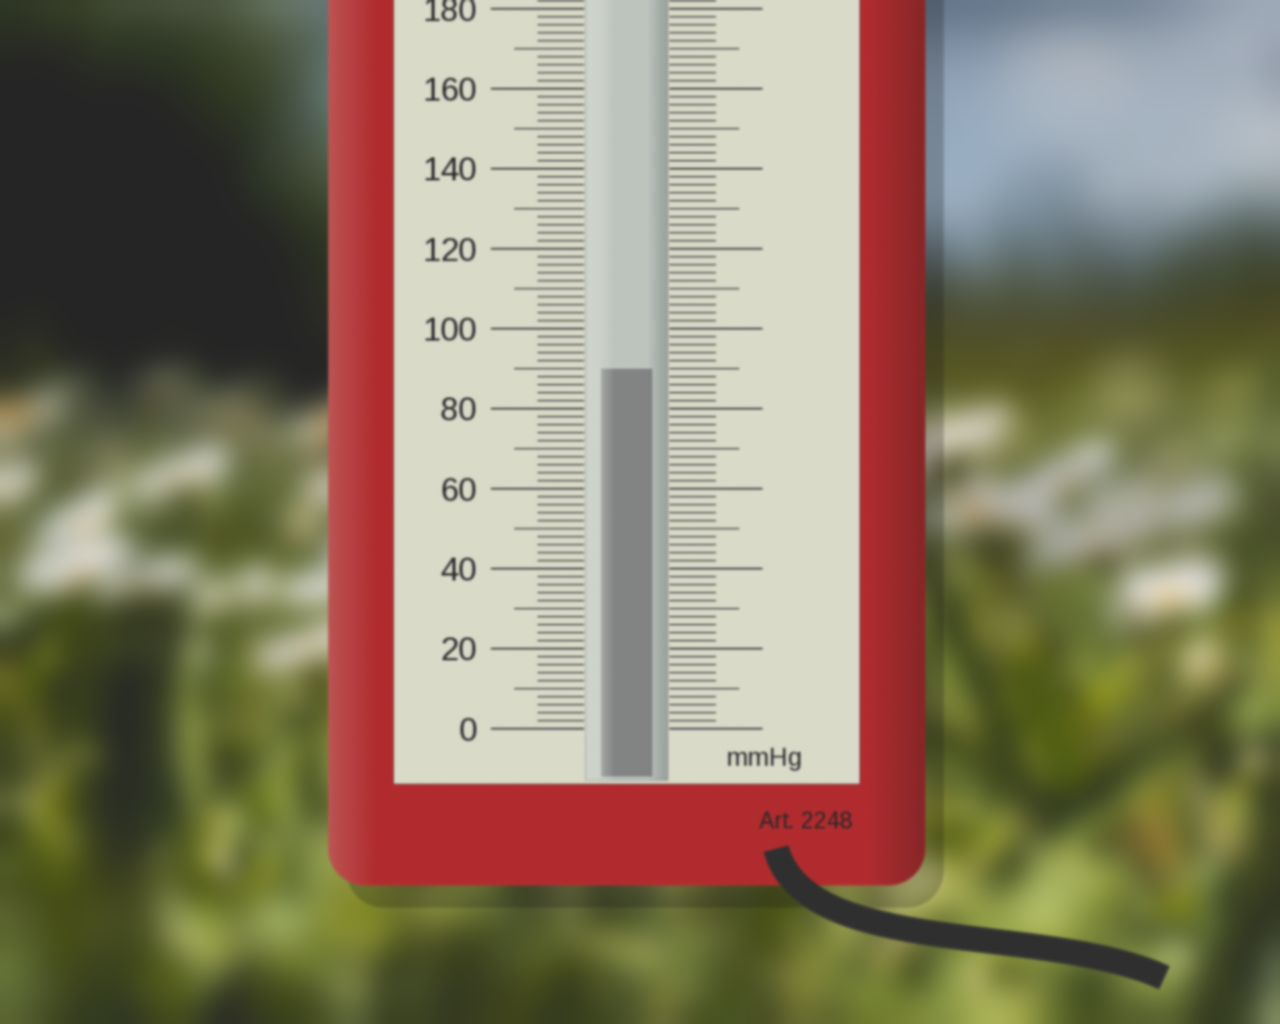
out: **90** mmHg
